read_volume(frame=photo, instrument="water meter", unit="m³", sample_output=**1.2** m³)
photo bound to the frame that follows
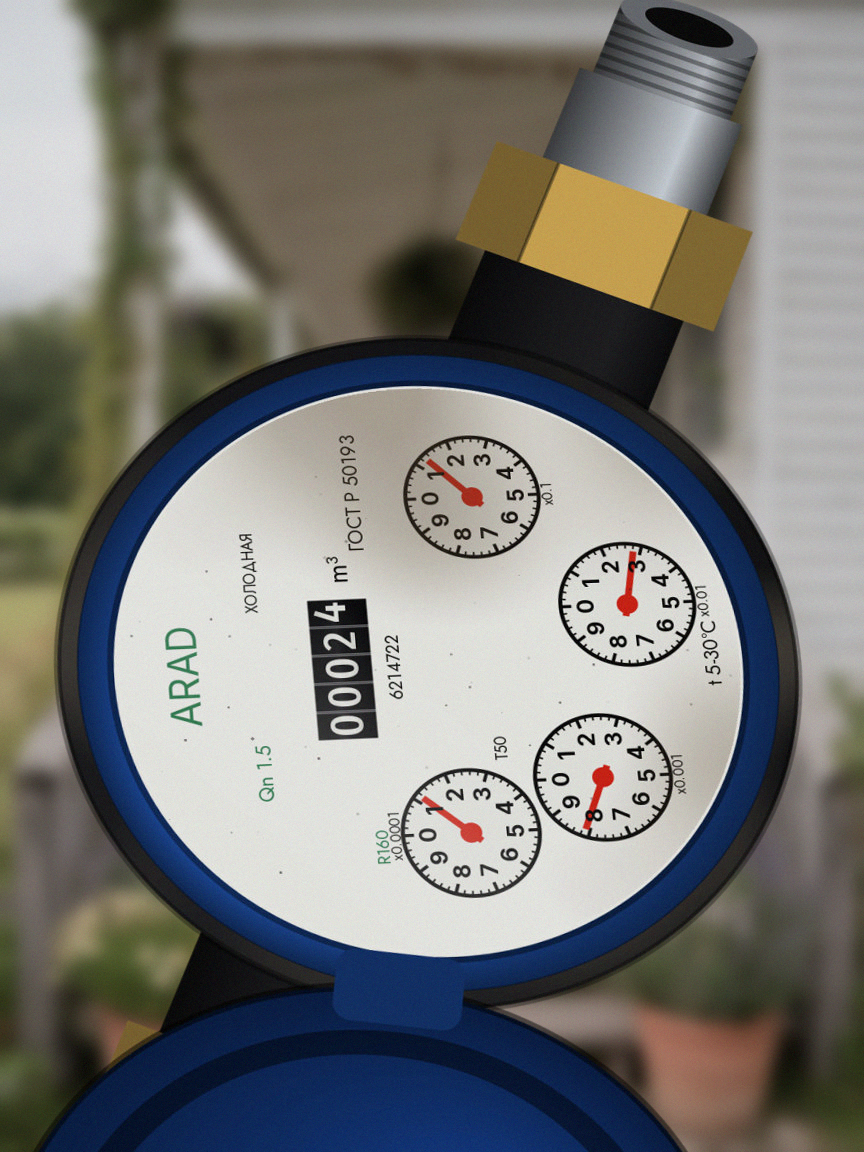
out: **24.1281** m³
